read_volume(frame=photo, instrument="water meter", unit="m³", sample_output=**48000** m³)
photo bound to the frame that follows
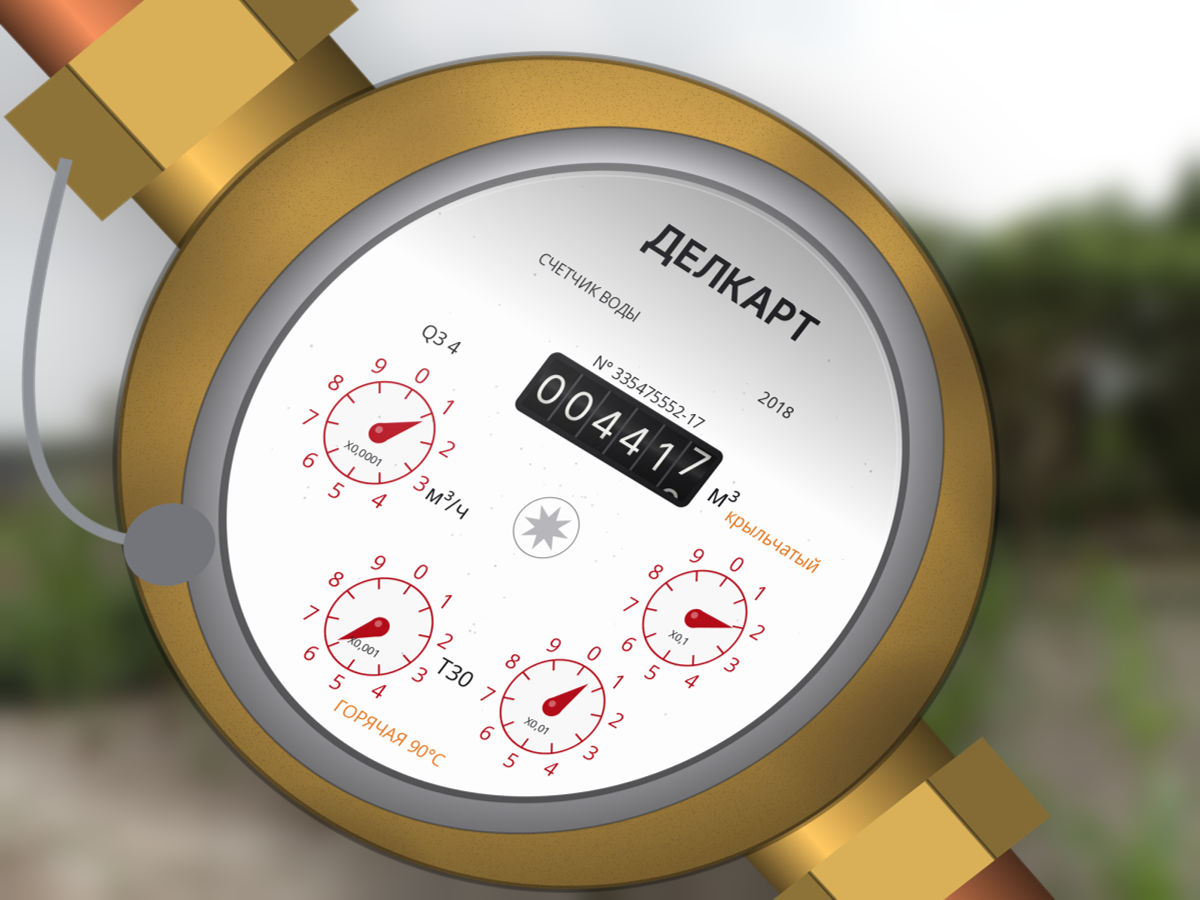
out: **4417.2061** m³
